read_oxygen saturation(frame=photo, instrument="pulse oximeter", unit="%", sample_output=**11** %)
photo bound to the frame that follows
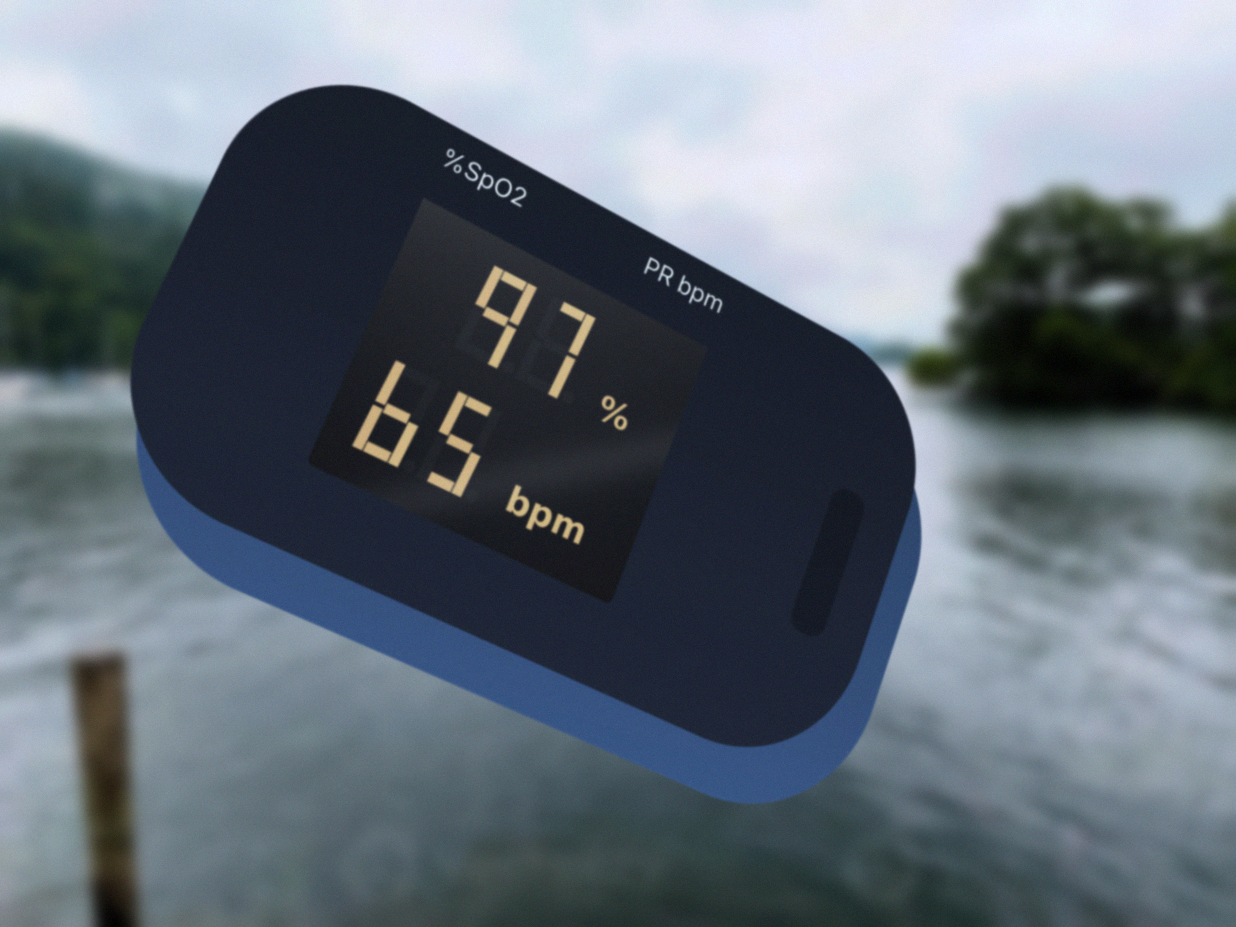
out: **97** %
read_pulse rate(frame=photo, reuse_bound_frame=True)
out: **65** bpm
